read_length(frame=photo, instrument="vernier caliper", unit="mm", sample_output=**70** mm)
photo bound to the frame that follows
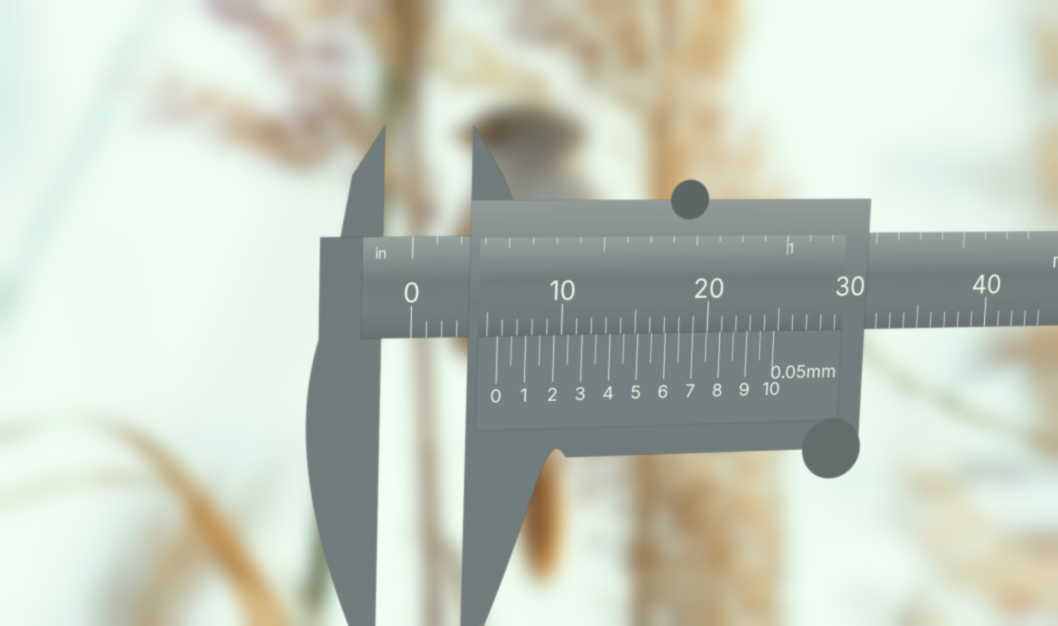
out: **5.7** mm
